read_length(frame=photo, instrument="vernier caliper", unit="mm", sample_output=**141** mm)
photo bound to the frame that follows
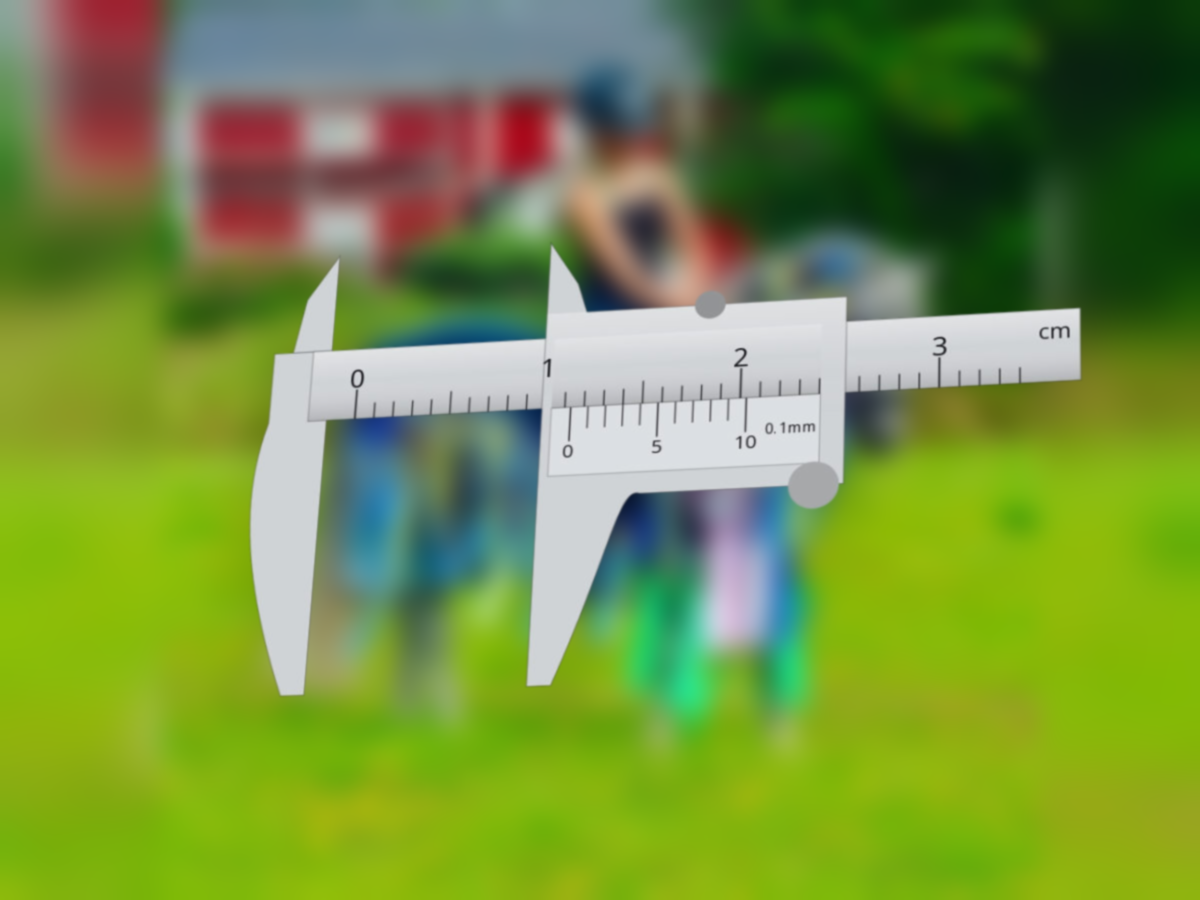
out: **11.3** mm
